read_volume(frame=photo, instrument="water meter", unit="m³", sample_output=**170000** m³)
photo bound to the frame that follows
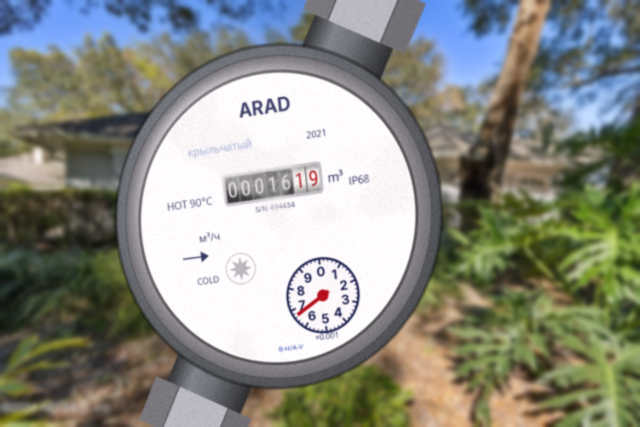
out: **16.196** m³
